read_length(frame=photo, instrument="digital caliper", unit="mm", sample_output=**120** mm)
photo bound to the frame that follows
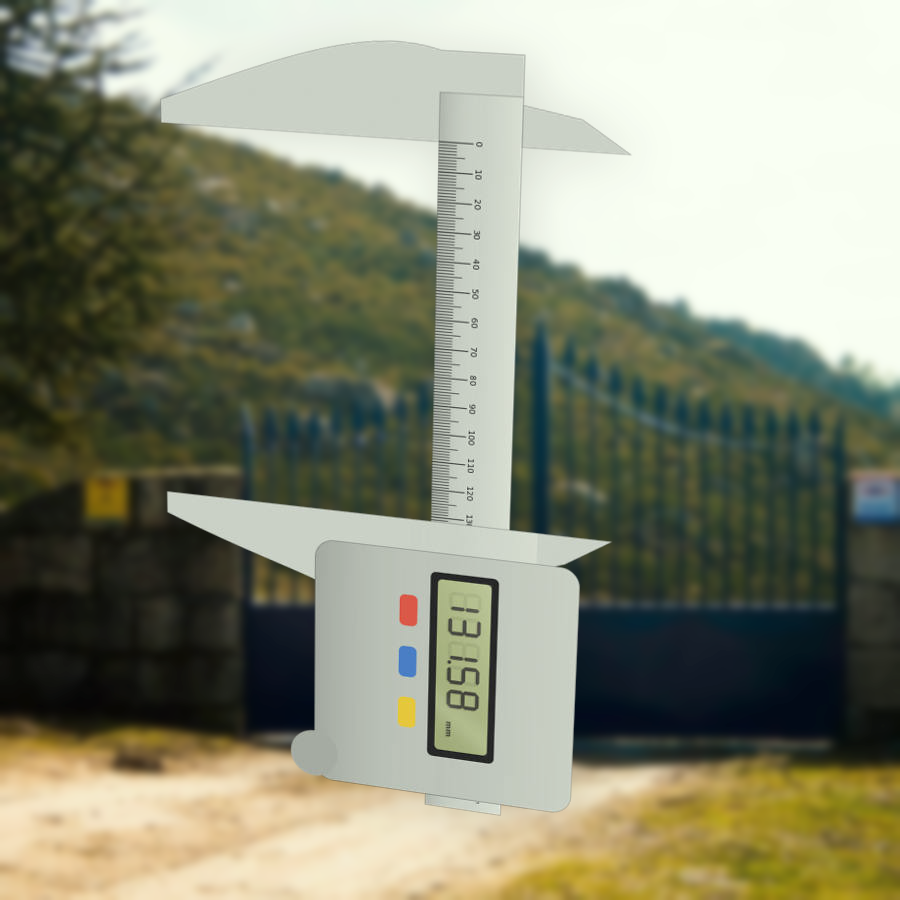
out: **131.58** mm
